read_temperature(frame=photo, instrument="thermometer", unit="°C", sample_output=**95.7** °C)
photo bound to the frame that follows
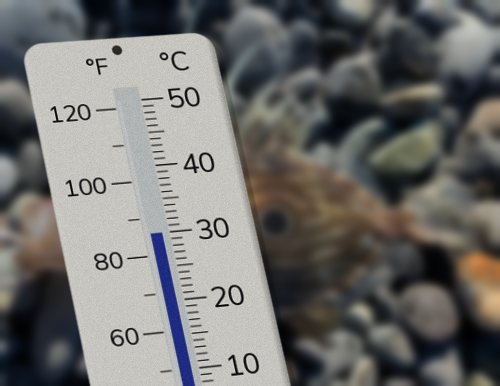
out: **30** °C
